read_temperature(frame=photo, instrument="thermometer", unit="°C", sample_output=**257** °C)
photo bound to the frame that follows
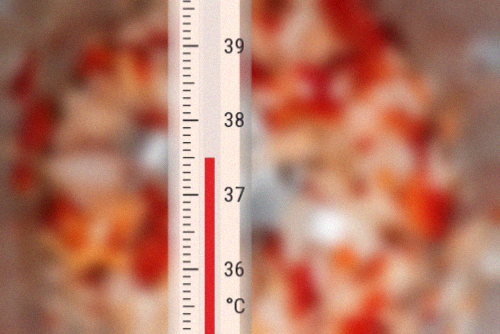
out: **37.5** °C
